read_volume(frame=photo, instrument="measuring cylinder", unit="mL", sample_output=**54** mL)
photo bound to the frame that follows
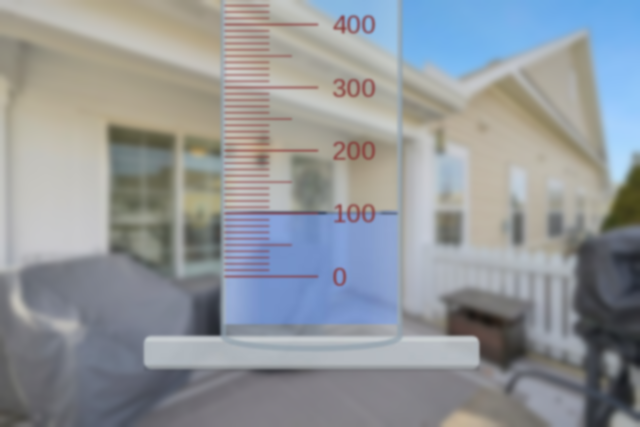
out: **100** mL
